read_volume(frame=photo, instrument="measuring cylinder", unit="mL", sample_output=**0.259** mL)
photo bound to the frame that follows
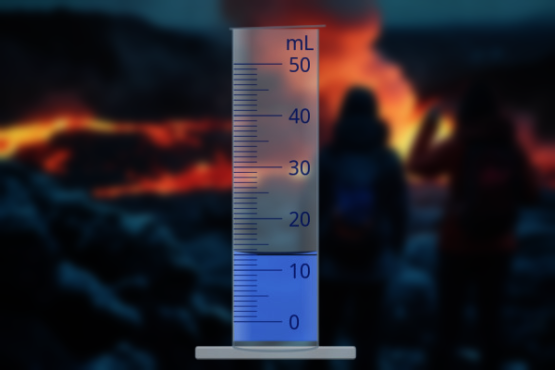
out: **13** mL
